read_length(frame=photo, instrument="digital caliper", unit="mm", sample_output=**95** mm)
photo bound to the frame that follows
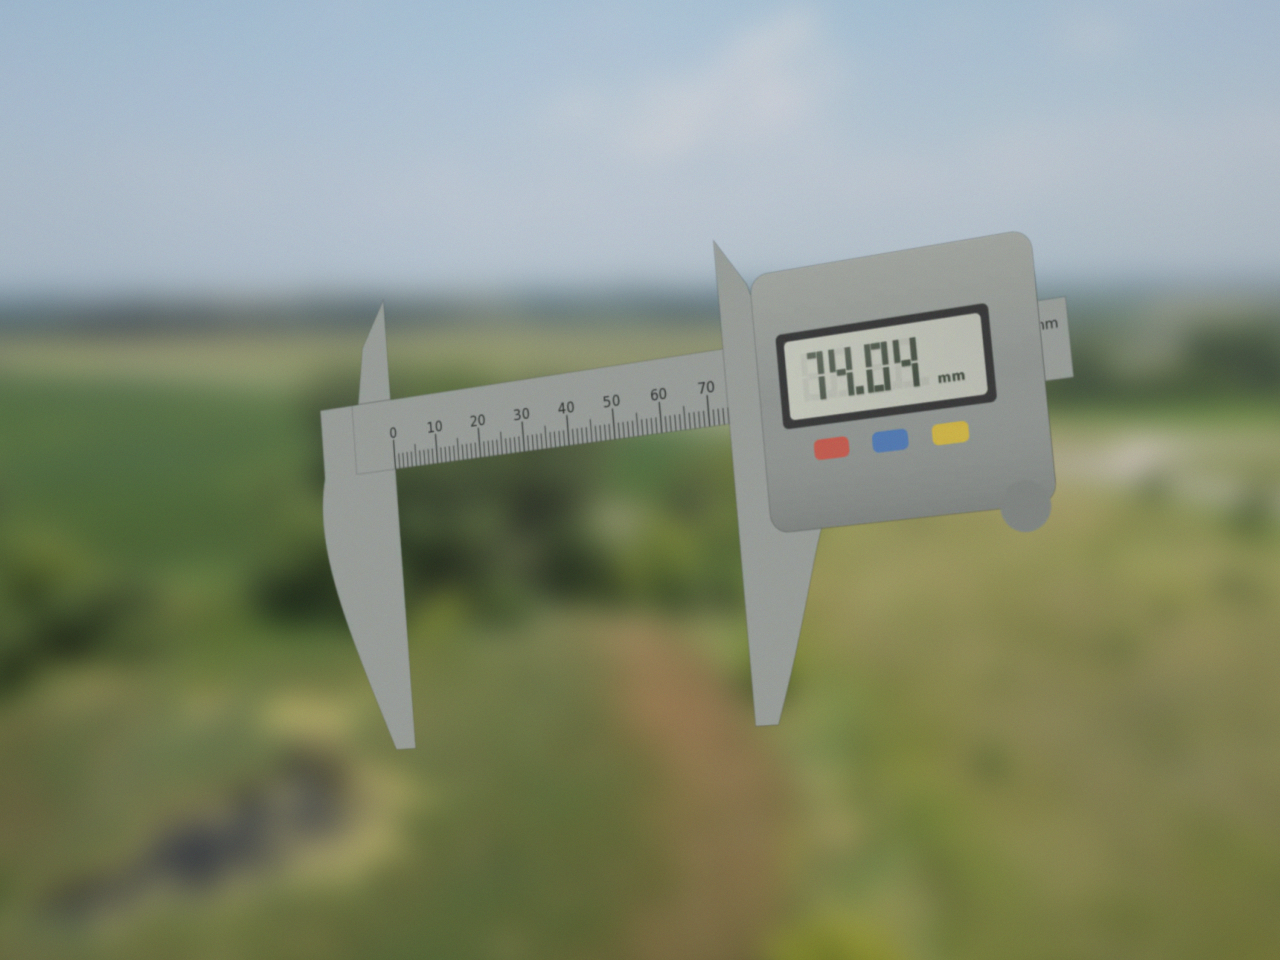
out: **74.04** mm
